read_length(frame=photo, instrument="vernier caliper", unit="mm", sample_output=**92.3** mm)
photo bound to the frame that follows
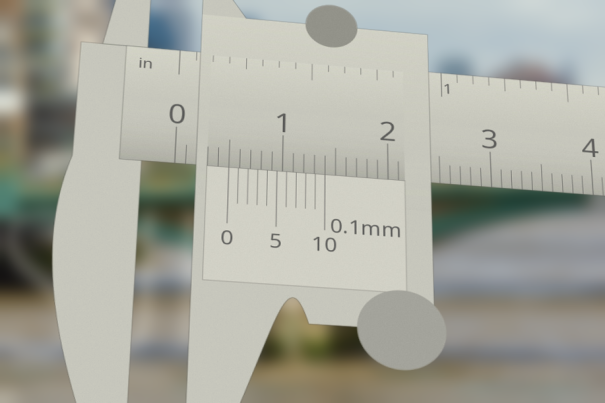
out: **5.0** mm
